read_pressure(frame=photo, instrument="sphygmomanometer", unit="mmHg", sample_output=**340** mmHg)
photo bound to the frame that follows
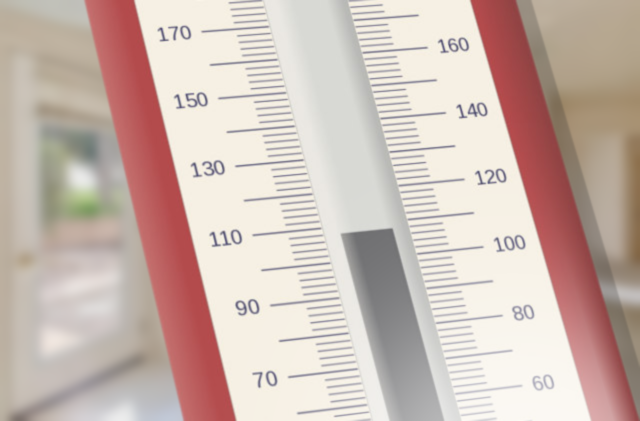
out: **108** mmHg
